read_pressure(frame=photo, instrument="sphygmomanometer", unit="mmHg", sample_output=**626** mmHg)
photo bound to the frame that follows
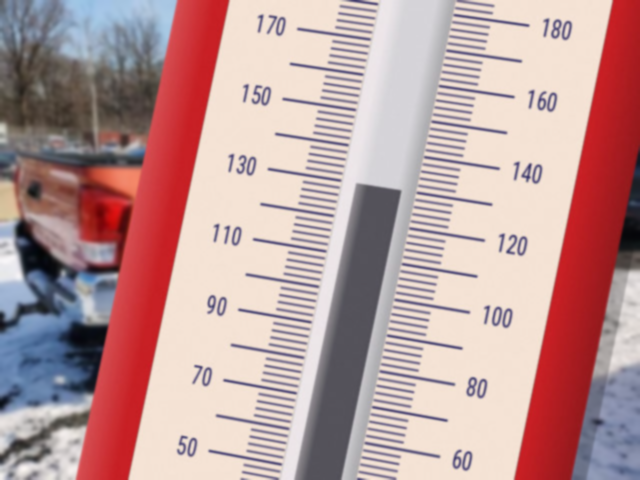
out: **130** mmHg
